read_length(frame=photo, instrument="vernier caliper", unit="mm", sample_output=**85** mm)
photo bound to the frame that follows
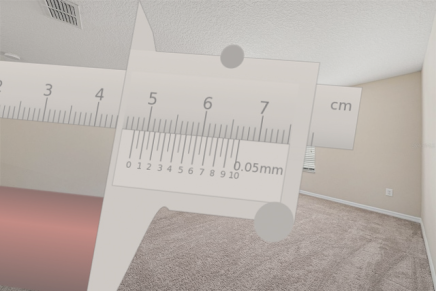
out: **47.6** mm
